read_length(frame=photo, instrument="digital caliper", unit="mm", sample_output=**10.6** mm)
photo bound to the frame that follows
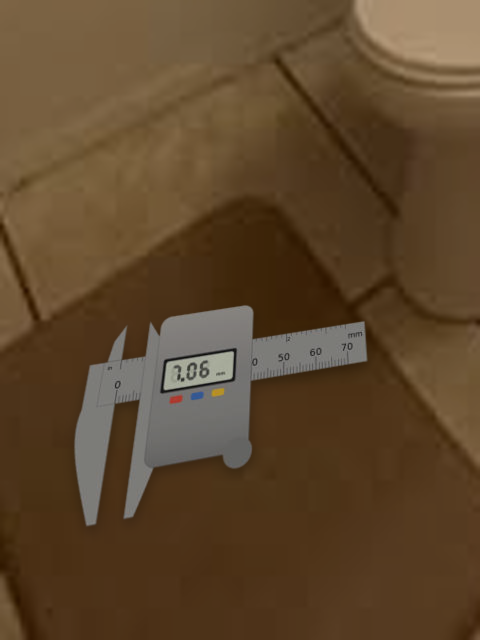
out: **7.06** mm
